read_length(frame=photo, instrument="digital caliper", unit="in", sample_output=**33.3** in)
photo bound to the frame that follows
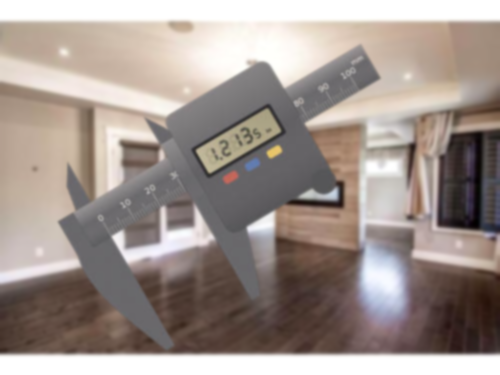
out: **1.2135** in
